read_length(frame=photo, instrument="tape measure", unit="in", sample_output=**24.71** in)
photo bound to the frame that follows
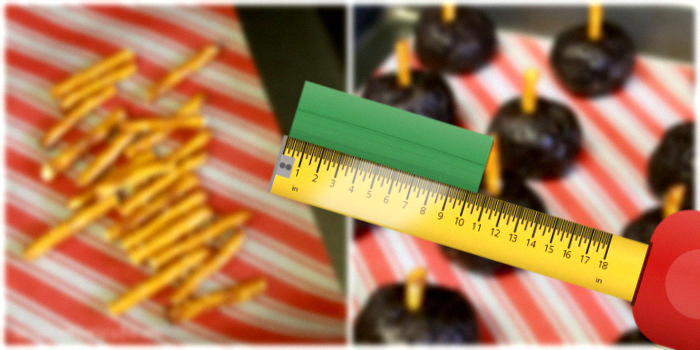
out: **10.5** in
